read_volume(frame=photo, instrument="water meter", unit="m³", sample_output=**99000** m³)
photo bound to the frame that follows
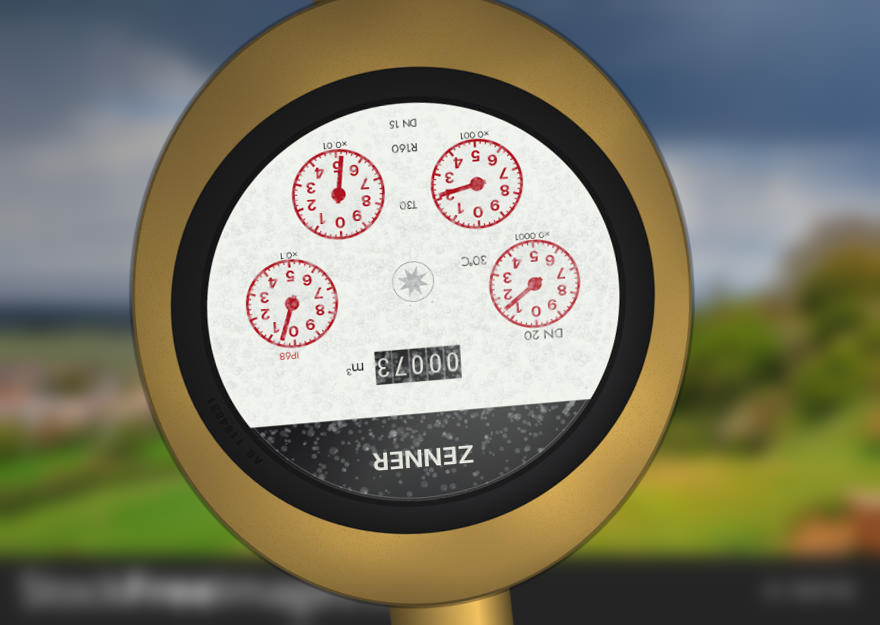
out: **73.0521** m³
